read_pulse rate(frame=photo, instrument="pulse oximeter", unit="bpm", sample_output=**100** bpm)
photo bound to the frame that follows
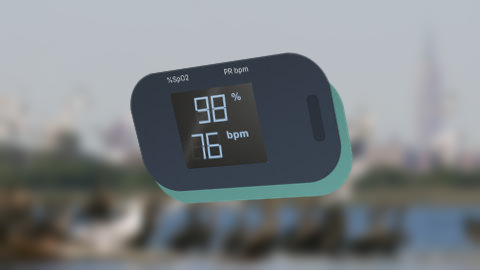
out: **76** bpm
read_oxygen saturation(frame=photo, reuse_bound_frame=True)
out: **98** %
